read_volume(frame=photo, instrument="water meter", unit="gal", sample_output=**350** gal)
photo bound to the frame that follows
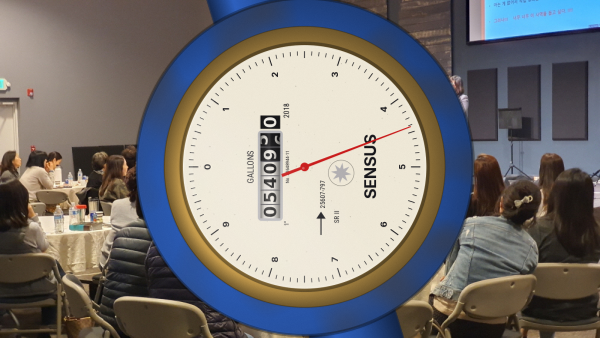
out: **540954.4** gal
